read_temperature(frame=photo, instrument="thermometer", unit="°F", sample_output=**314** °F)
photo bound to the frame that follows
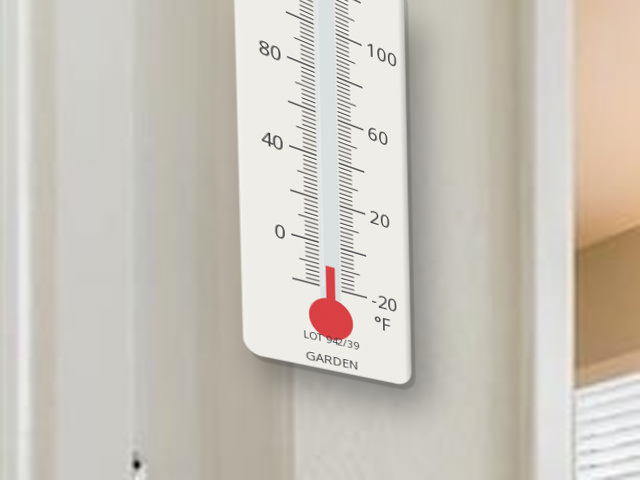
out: **-10** °F
